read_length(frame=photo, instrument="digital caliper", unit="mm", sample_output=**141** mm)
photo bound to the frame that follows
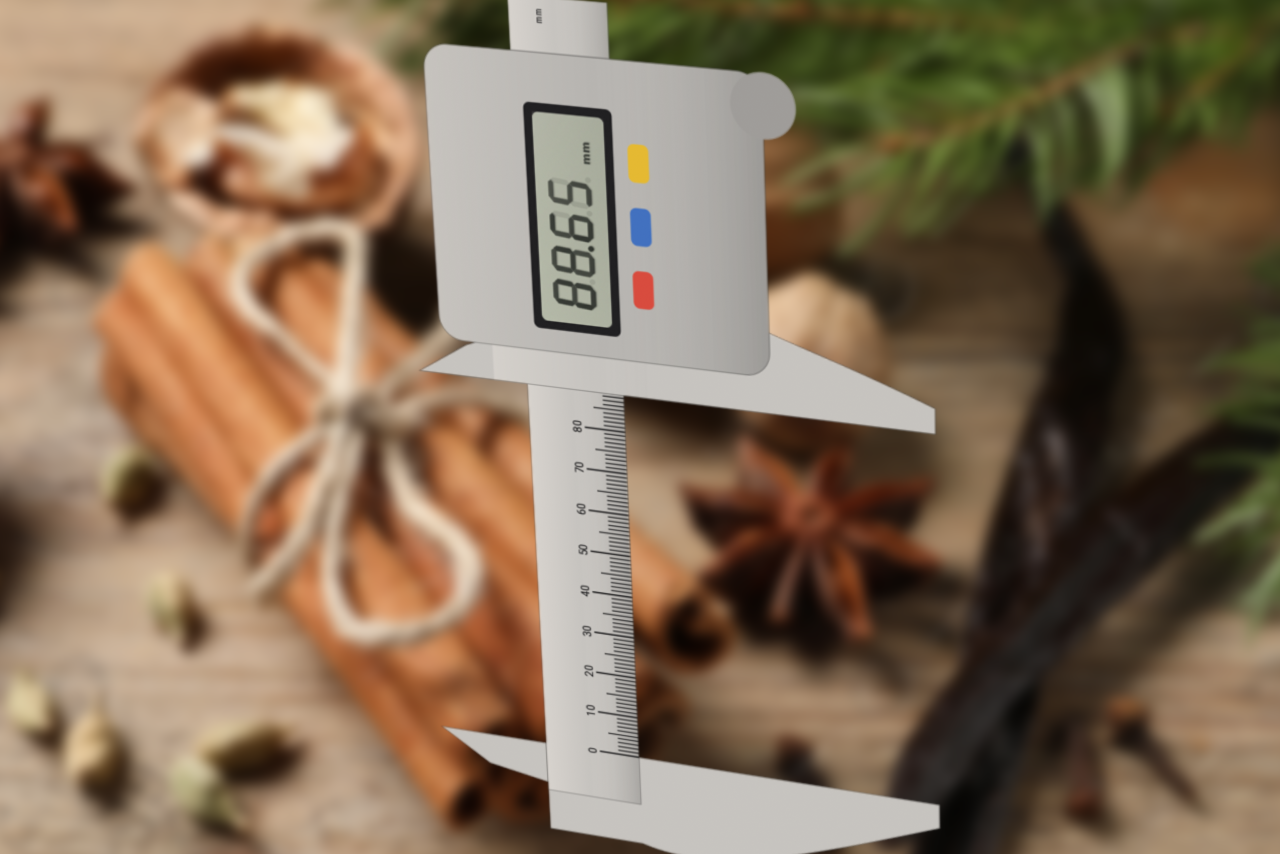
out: **88.65** mm
